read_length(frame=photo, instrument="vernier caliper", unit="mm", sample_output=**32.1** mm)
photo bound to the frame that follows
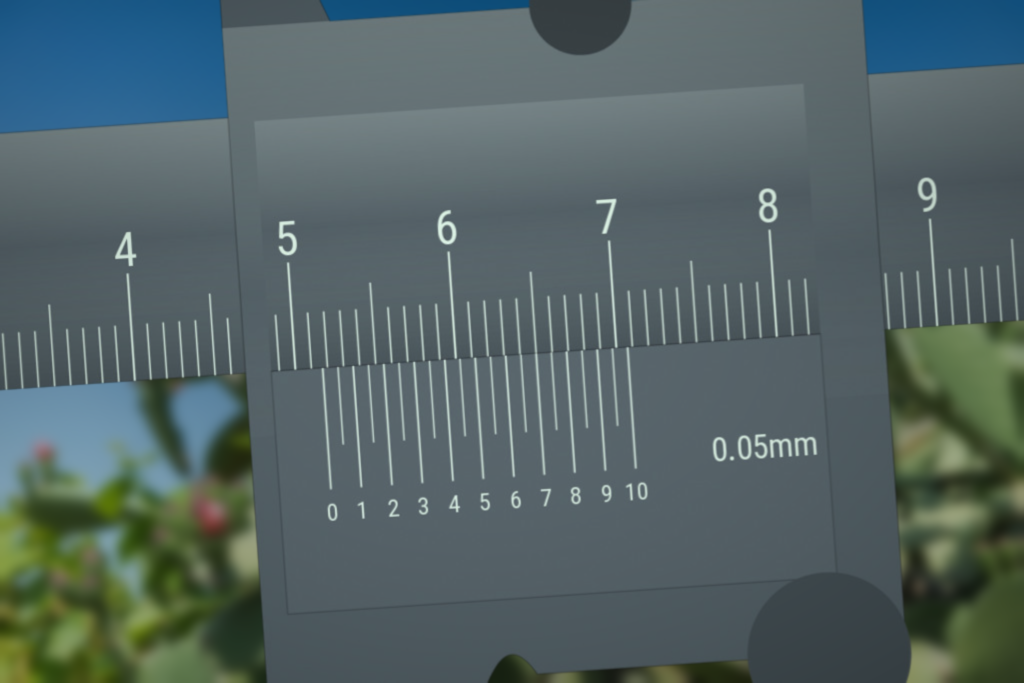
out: **51.7** mm
